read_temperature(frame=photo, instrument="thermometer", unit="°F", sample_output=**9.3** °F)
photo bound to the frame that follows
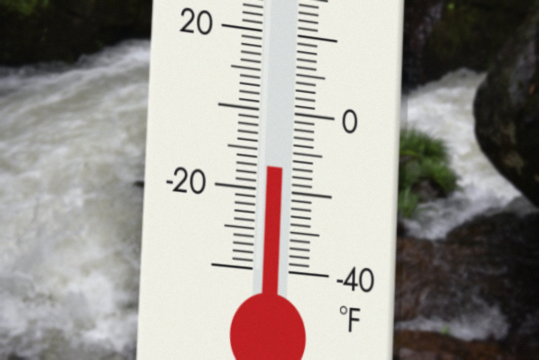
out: **-14** °F
